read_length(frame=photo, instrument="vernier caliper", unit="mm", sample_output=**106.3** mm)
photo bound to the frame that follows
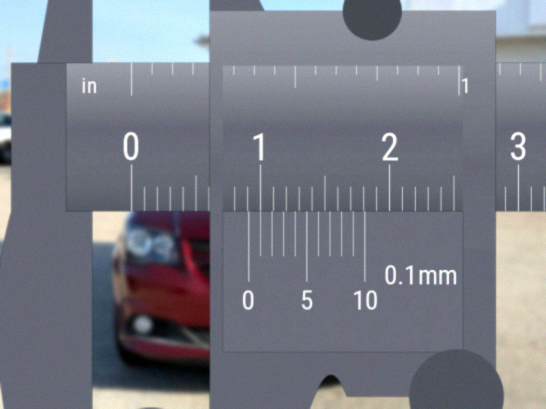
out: **9.1** mm
